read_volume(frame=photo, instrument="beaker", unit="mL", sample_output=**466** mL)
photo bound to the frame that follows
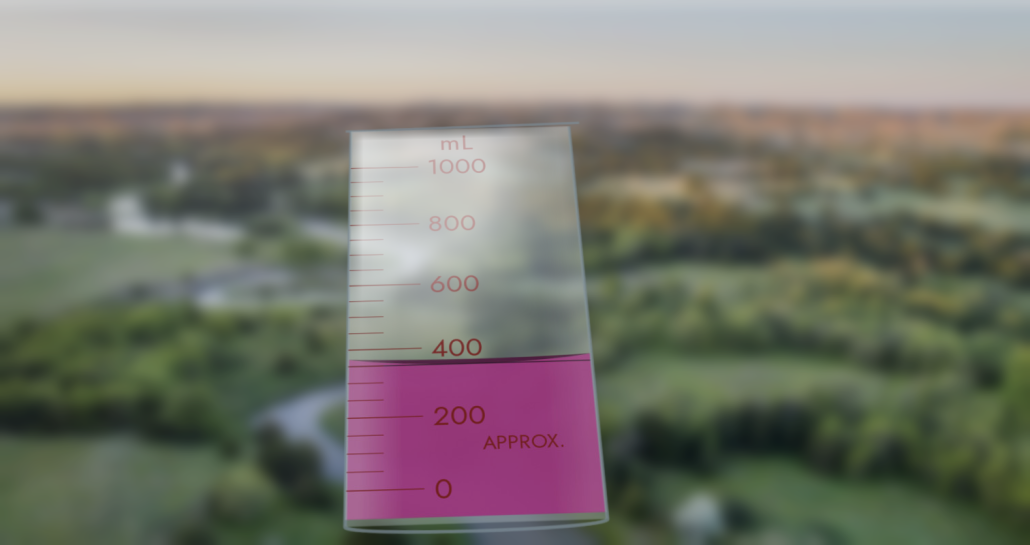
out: **350** mL
